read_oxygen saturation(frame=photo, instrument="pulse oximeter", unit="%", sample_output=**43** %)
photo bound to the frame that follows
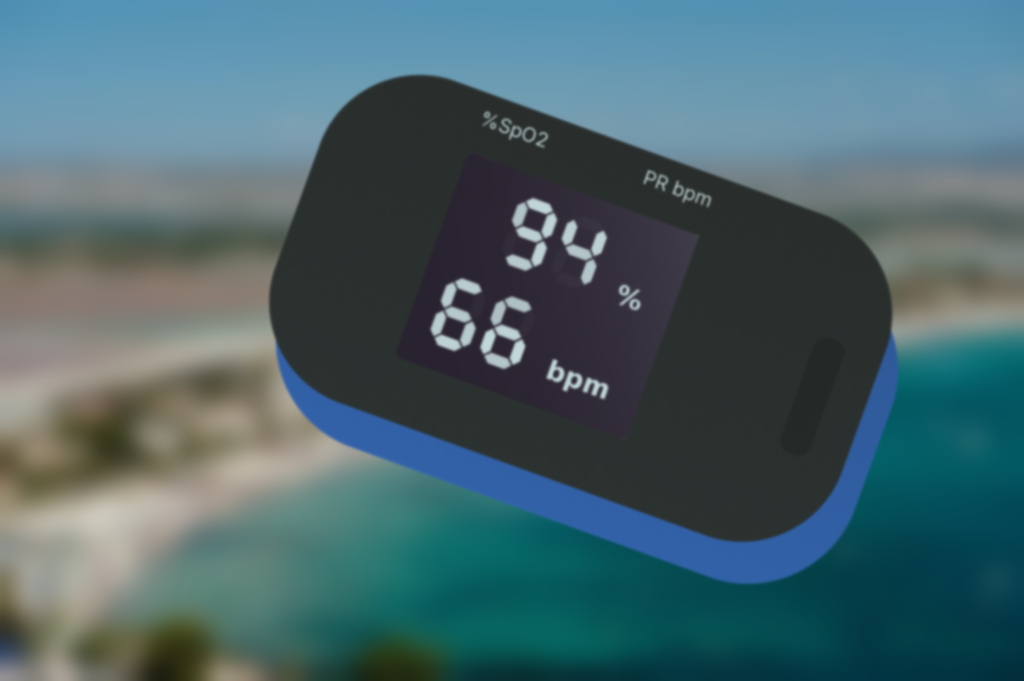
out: **94** %
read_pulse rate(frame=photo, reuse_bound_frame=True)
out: **66** bpm
